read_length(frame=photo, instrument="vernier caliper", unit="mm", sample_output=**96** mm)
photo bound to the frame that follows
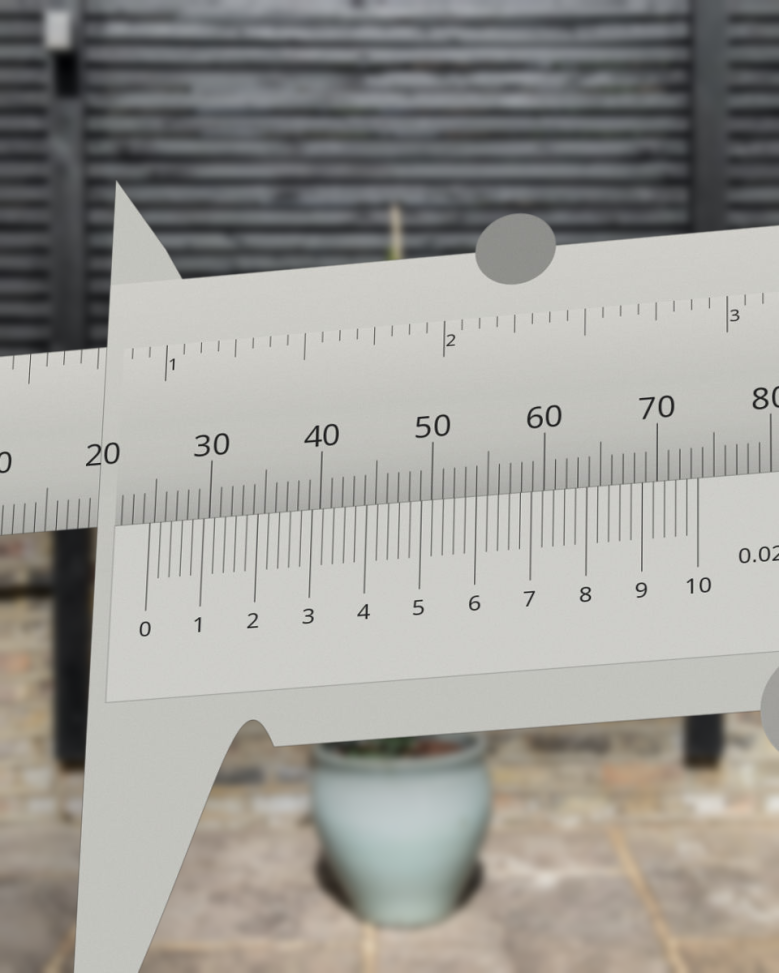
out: **24.6** mm
